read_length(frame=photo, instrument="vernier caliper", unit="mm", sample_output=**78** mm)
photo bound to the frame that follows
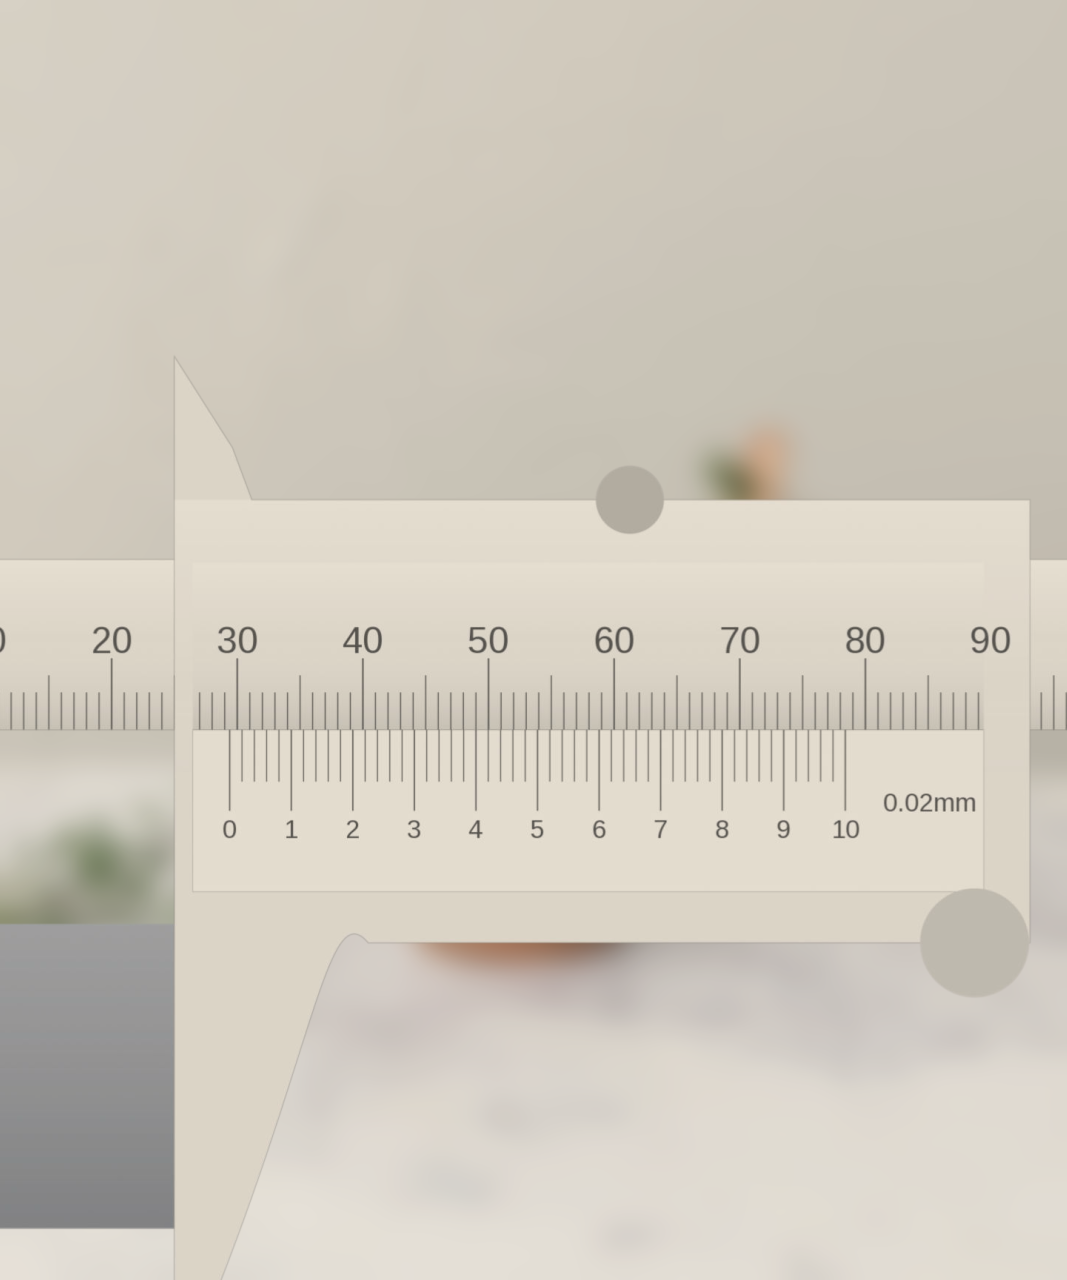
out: **29.4** mm
